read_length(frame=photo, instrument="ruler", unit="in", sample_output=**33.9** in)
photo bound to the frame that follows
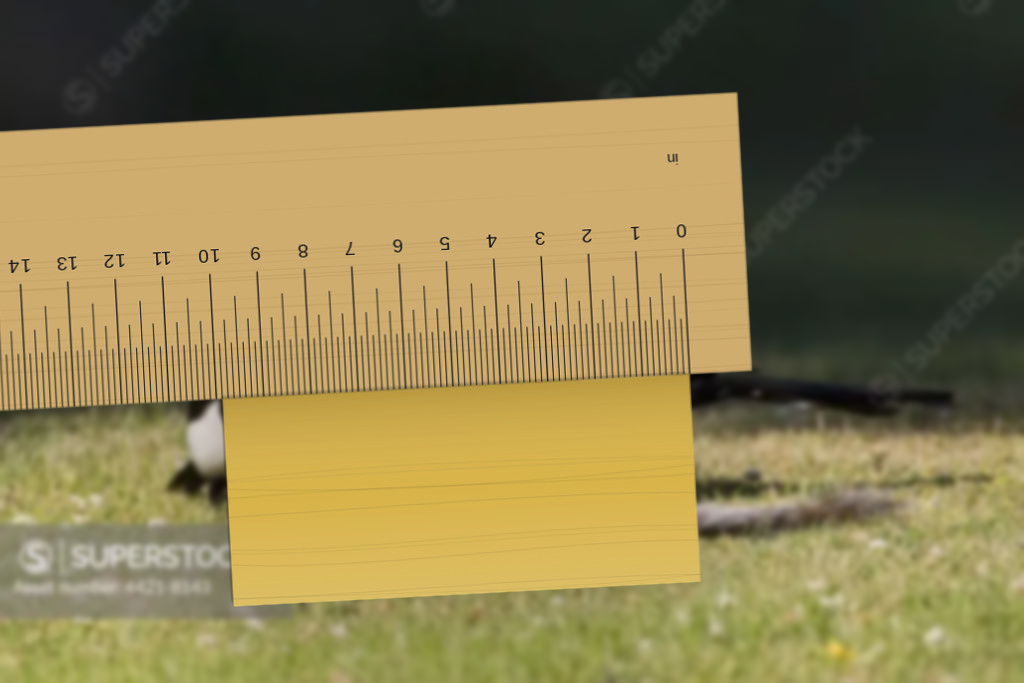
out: **9.875** in
